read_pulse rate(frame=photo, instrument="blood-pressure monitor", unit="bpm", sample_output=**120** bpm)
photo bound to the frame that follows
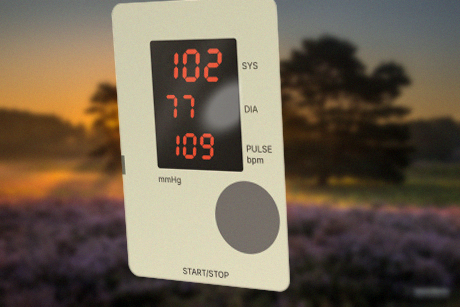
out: **109** bpm
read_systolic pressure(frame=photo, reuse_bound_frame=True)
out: **102** mmHg
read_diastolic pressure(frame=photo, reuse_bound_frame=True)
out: **77** mmHg
